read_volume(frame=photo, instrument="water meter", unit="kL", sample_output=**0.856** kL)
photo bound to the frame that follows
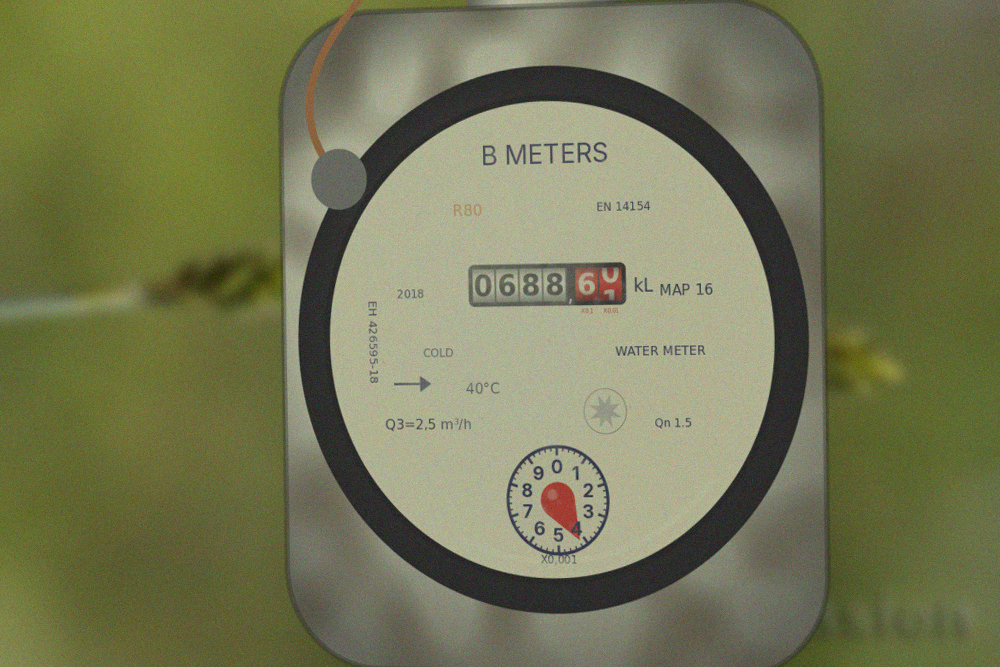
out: **688.604** kL
